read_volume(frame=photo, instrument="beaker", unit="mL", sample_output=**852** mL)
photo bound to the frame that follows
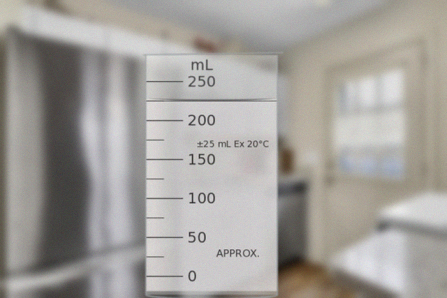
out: **225** mL
